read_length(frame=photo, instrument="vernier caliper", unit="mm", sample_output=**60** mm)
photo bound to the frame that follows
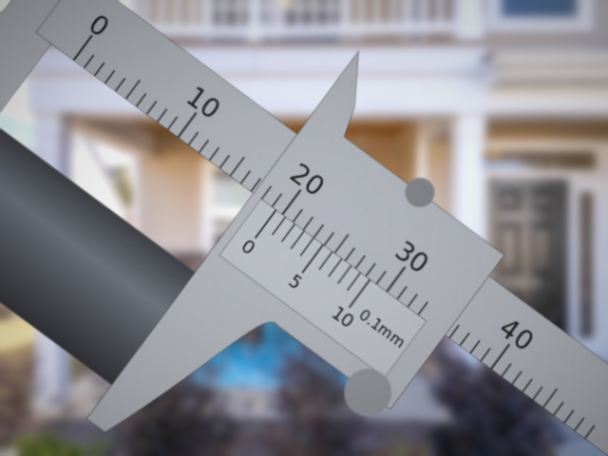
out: **19.4** mm
